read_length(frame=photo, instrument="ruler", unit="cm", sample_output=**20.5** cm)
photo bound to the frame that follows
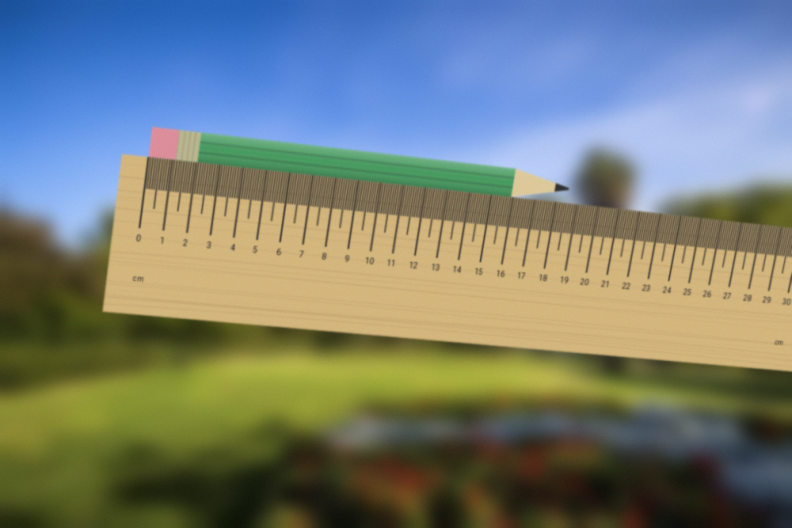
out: **18.5** cm
